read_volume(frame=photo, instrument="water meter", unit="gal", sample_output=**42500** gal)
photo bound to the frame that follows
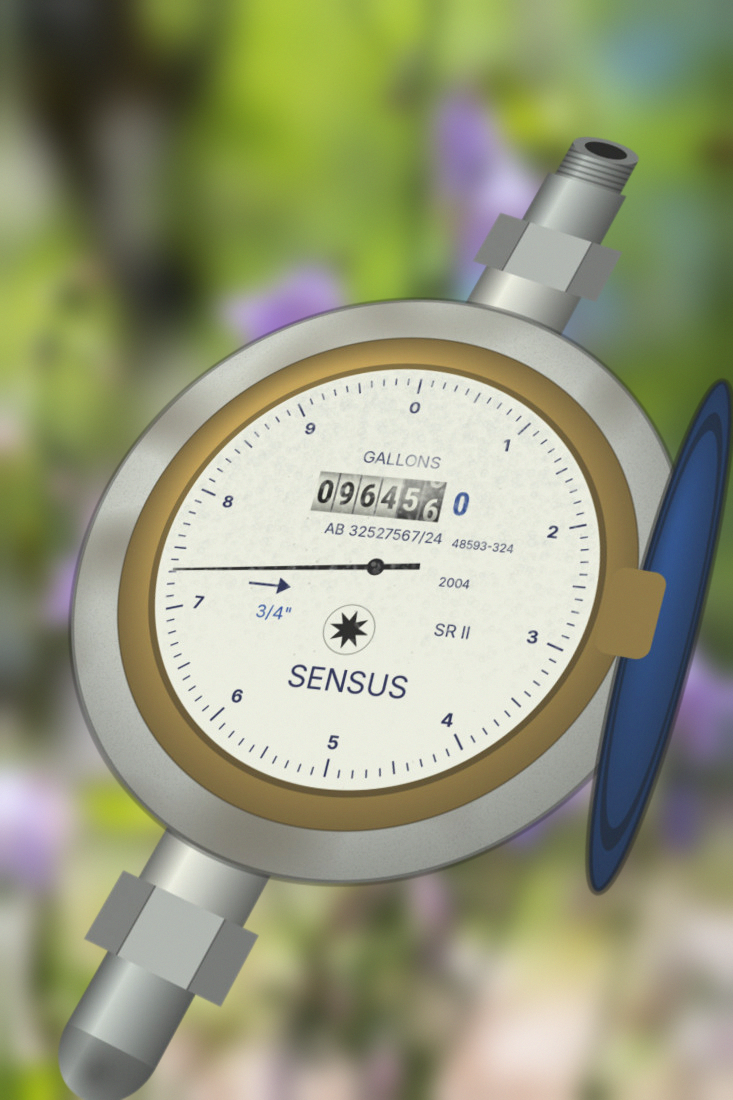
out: **964557.3** gal
